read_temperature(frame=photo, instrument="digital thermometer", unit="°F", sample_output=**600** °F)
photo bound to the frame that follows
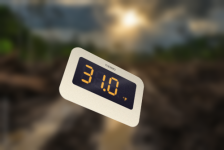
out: **31.0** °F
